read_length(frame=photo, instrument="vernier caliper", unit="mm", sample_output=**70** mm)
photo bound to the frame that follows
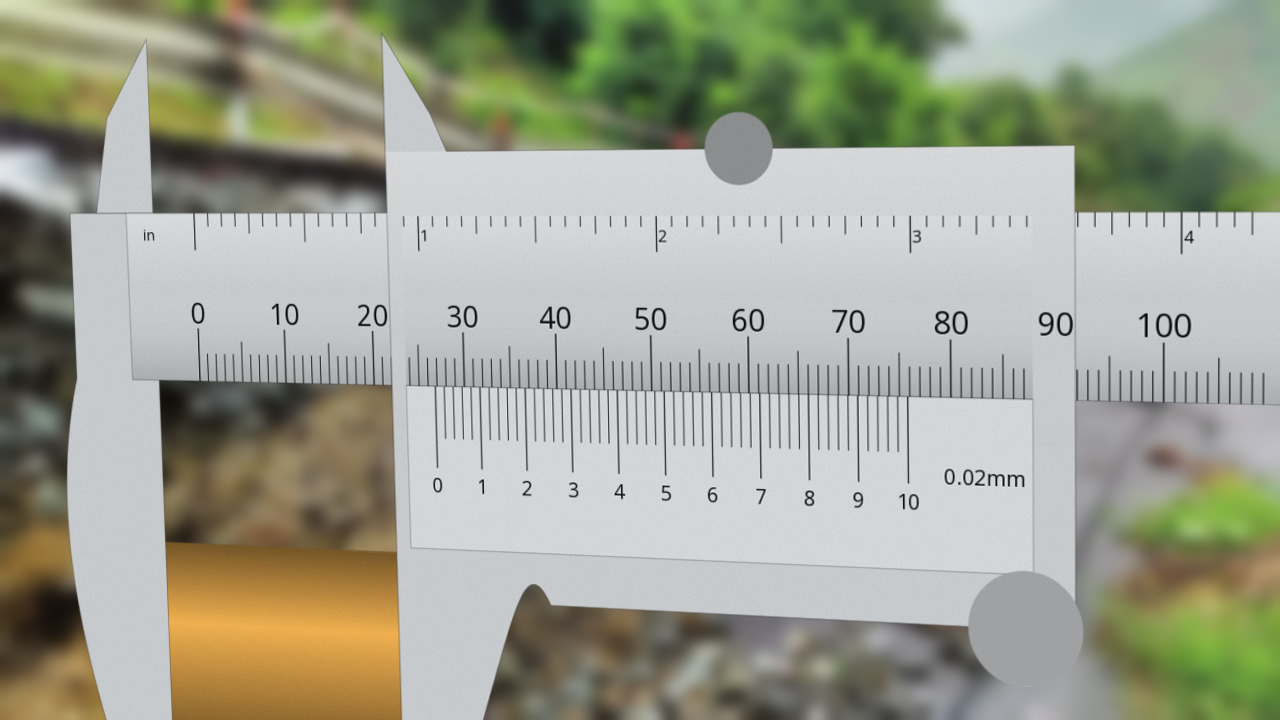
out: **26.8** mm
